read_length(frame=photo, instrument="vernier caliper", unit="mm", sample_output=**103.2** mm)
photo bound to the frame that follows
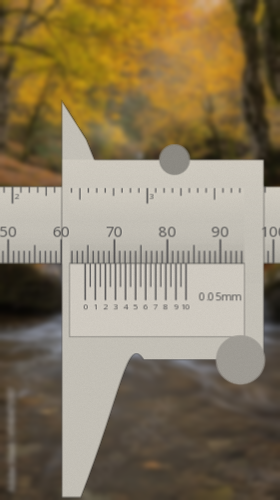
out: **64.5** mm
